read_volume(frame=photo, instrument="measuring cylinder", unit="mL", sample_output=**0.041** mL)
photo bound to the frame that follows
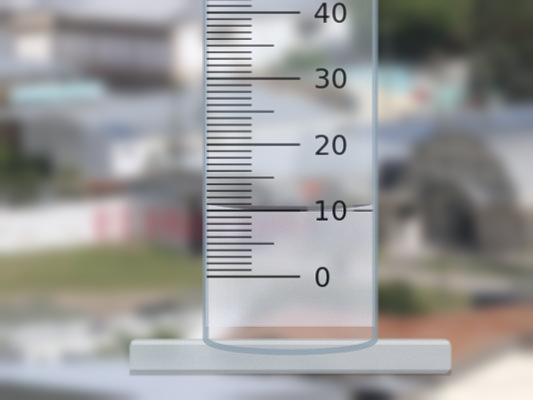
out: **10** mL
